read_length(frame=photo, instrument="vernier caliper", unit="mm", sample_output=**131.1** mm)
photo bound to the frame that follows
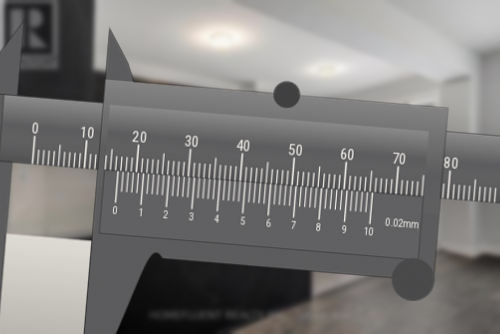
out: **16.5** mm
